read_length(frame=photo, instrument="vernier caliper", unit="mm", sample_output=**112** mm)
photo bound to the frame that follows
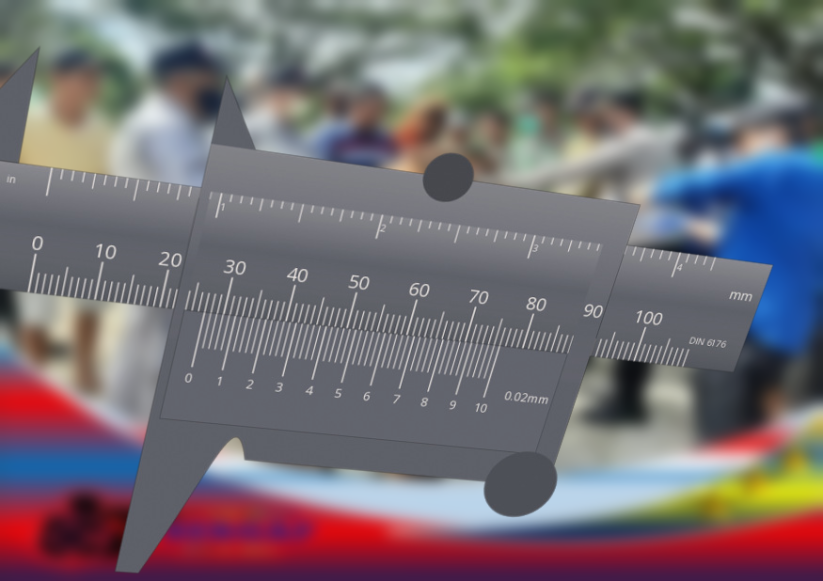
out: **27.0** mm
